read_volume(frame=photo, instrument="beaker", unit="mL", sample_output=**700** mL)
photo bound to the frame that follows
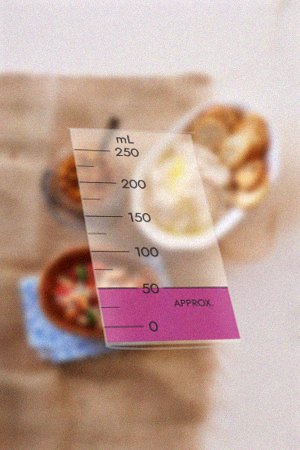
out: **50** mL
